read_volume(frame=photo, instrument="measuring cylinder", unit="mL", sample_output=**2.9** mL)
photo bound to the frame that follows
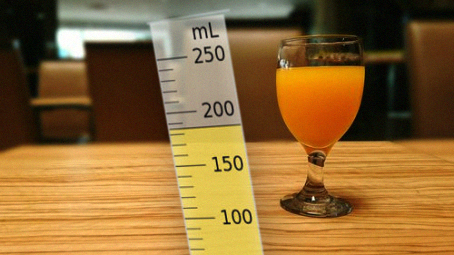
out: **185** mL
